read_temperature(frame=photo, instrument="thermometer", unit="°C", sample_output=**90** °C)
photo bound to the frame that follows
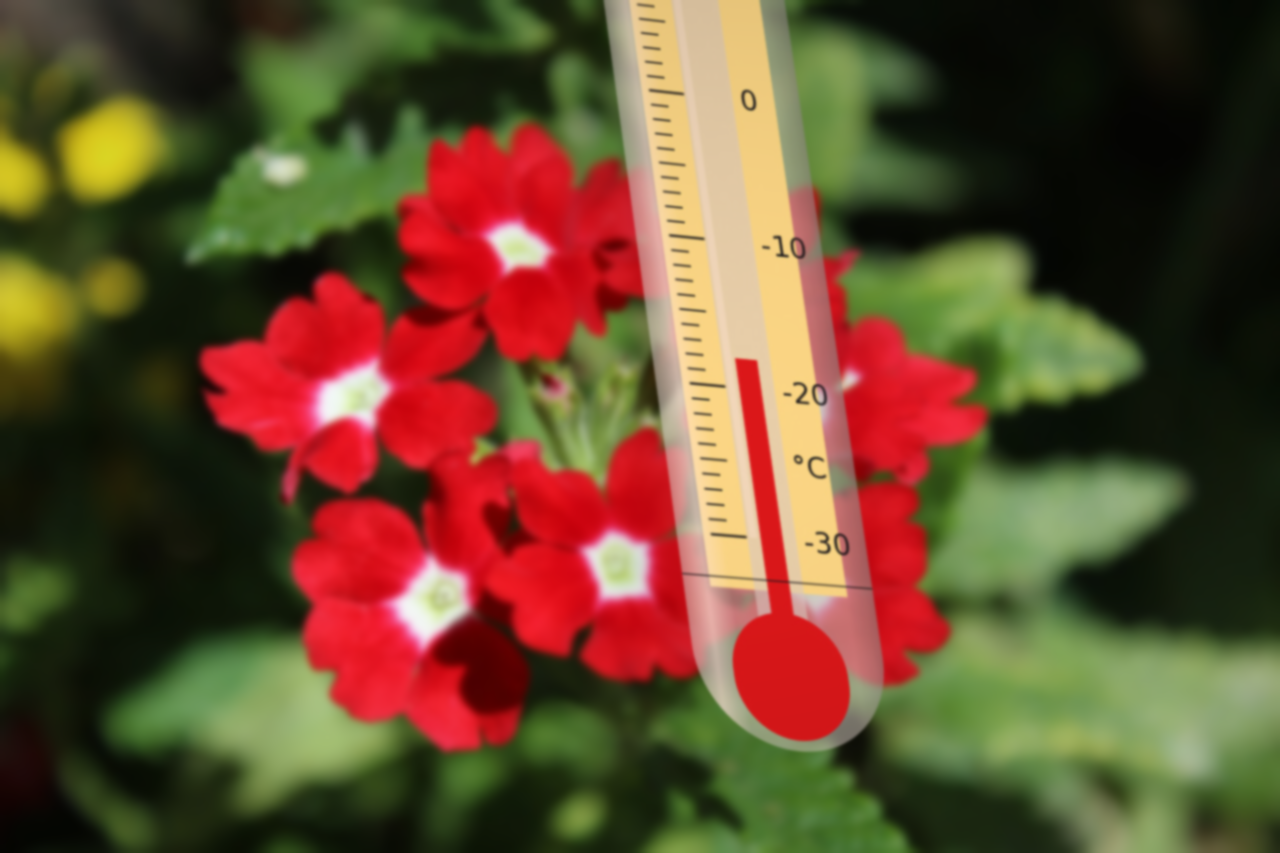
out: **-18** °C
